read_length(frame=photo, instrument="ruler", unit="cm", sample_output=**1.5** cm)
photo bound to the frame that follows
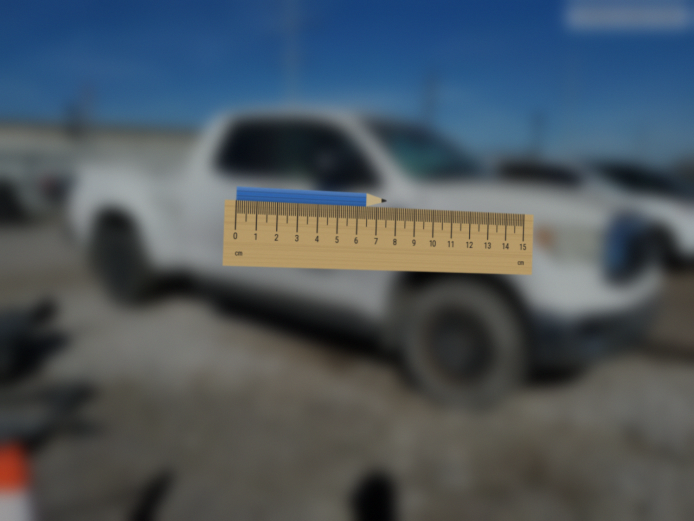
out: **7.5** cm
